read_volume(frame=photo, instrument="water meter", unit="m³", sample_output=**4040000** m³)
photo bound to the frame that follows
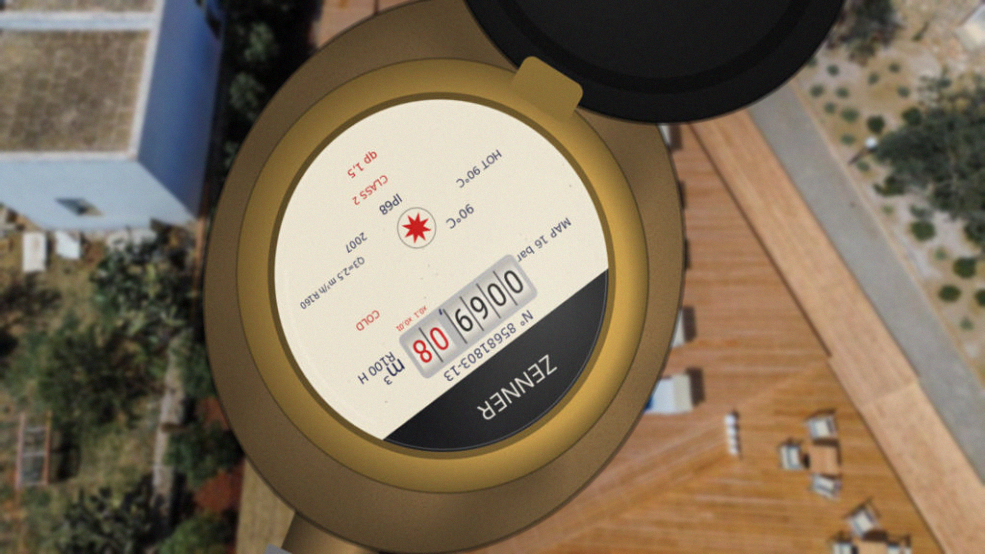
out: **69.08** m³
